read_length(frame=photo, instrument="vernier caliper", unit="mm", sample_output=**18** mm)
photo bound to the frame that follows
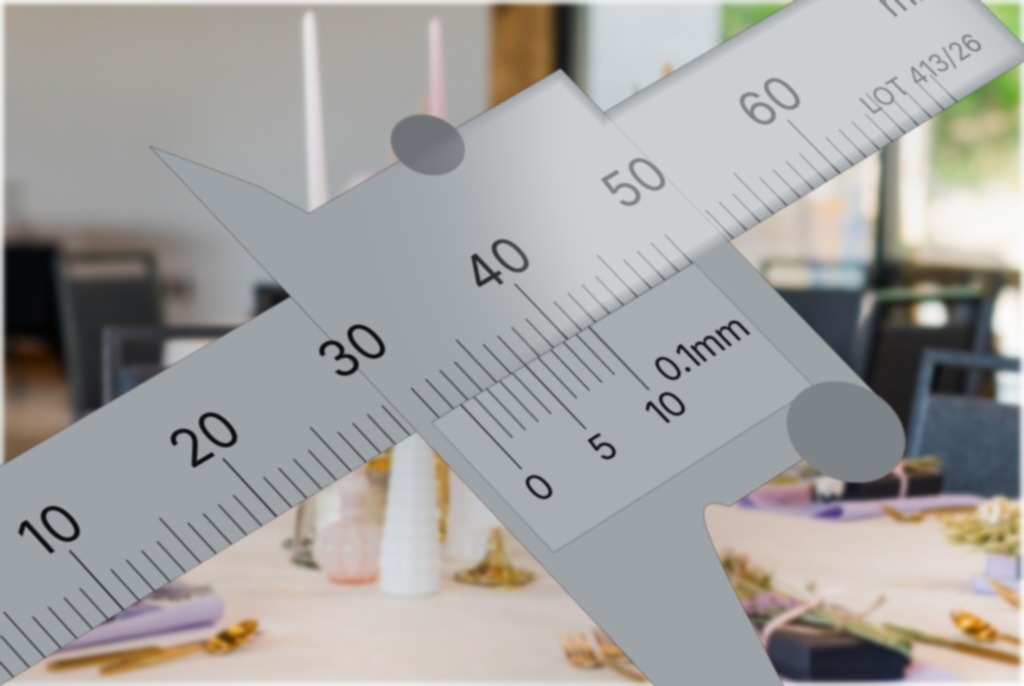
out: **32.5** mm
